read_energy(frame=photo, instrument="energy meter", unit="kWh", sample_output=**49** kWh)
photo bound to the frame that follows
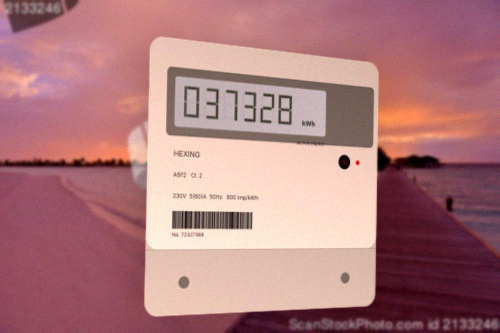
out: **37328** kWh
